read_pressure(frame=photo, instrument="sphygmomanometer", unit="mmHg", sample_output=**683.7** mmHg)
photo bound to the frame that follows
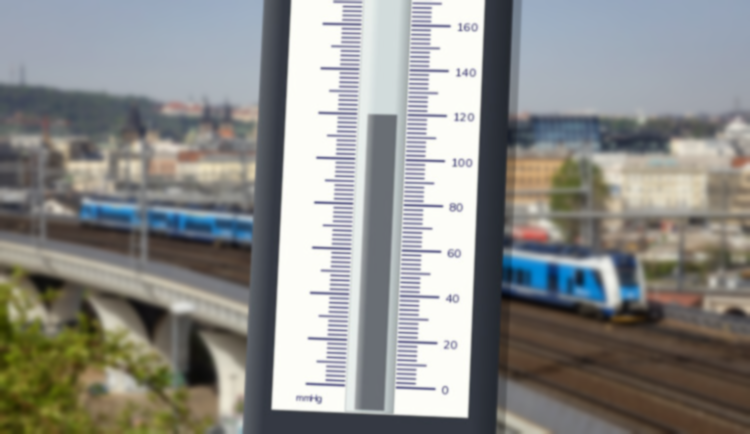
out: **120** mmHg
